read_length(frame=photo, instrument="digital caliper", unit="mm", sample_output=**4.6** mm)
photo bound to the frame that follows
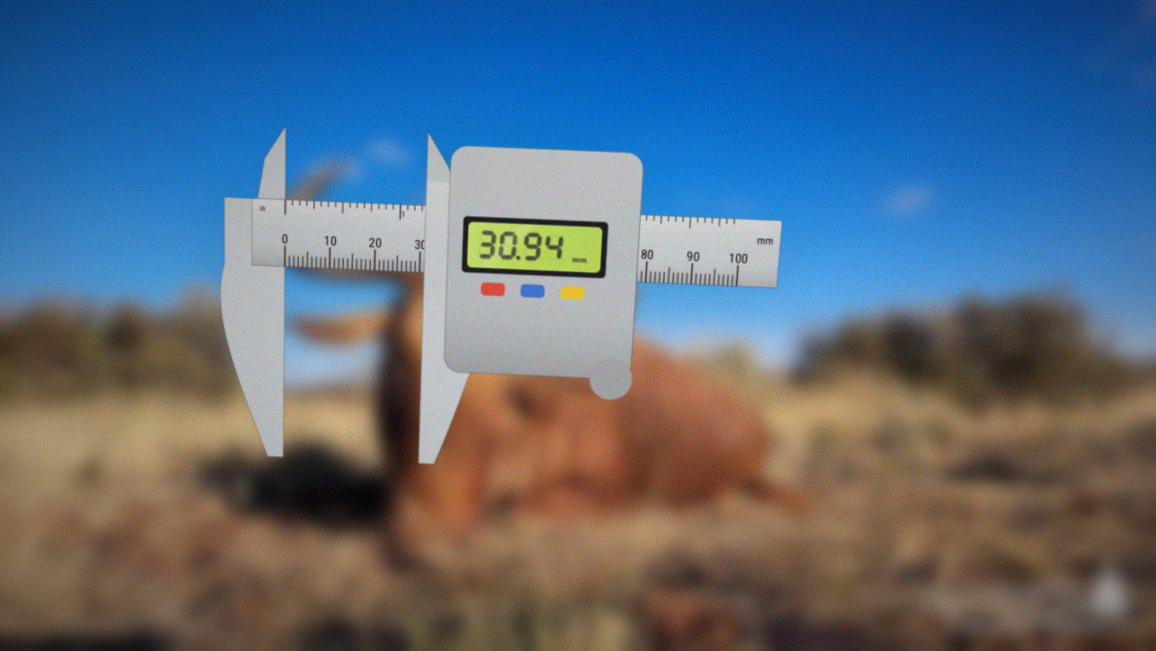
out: **30.94** mm
